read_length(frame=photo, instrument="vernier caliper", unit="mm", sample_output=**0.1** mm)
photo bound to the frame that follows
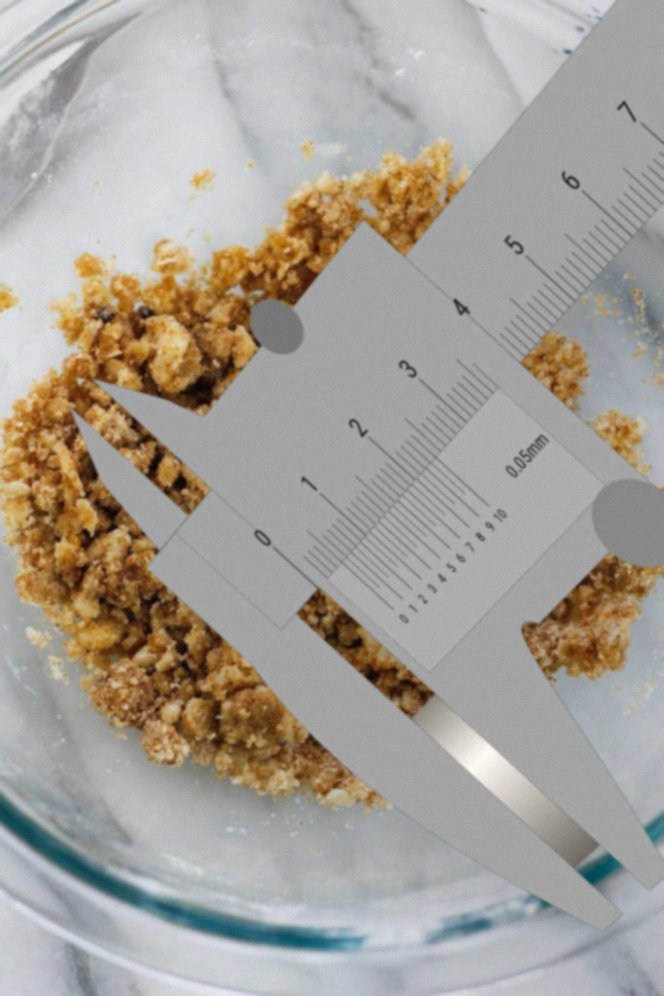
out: **5.0** mm
